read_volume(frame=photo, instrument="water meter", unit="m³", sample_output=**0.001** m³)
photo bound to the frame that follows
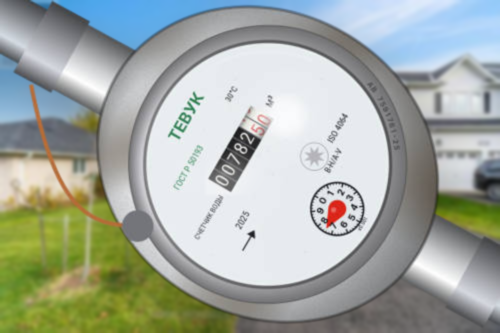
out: **782.497** m³
